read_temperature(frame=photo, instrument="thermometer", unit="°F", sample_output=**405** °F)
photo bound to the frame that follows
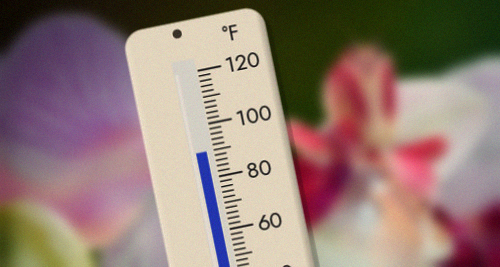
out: **90** °F
